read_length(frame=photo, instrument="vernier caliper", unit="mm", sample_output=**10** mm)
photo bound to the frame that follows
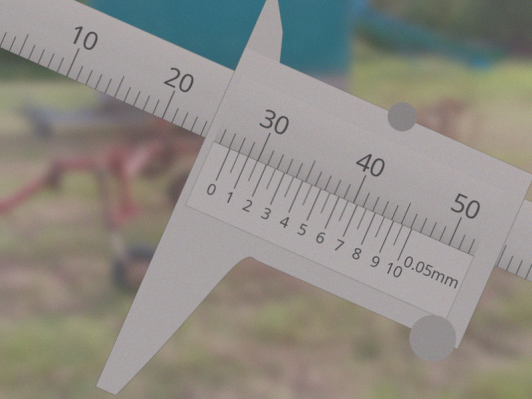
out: **27.1** mm
